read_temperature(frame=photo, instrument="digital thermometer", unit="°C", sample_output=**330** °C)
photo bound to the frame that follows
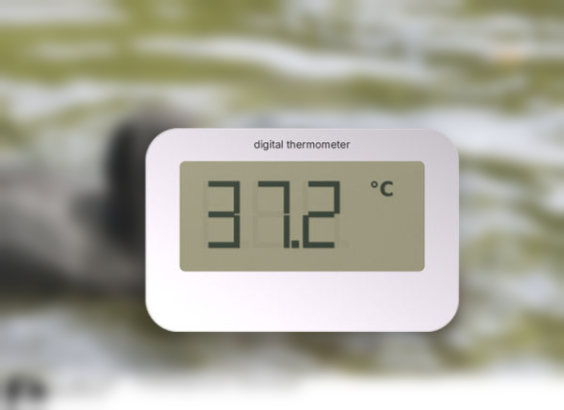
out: **37.2** °C
